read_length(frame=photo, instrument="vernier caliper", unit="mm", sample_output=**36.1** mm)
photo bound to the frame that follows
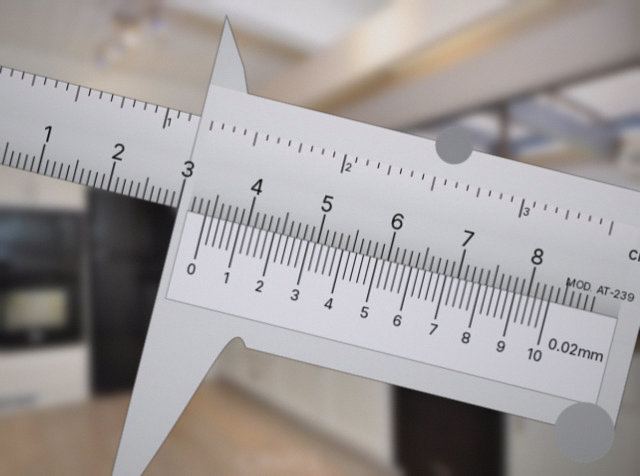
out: **34.0** mm
